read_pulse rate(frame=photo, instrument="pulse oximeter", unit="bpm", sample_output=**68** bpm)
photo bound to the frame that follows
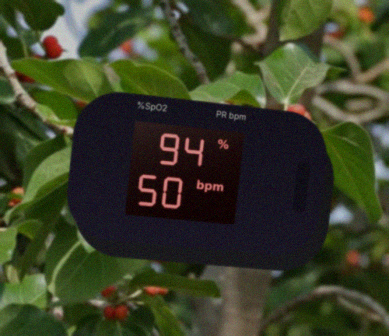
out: **50** bpm
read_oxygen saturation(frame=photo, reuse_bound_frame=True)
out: **94** %
